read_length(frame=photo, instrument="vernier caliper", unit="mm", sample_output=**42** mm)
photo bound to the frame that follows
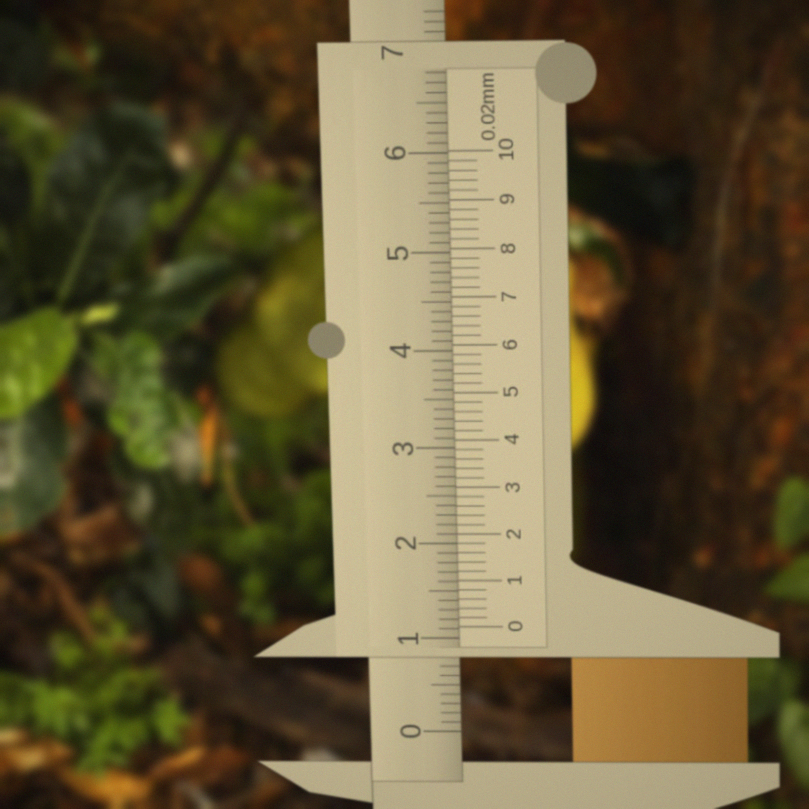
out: **11.2** mm
